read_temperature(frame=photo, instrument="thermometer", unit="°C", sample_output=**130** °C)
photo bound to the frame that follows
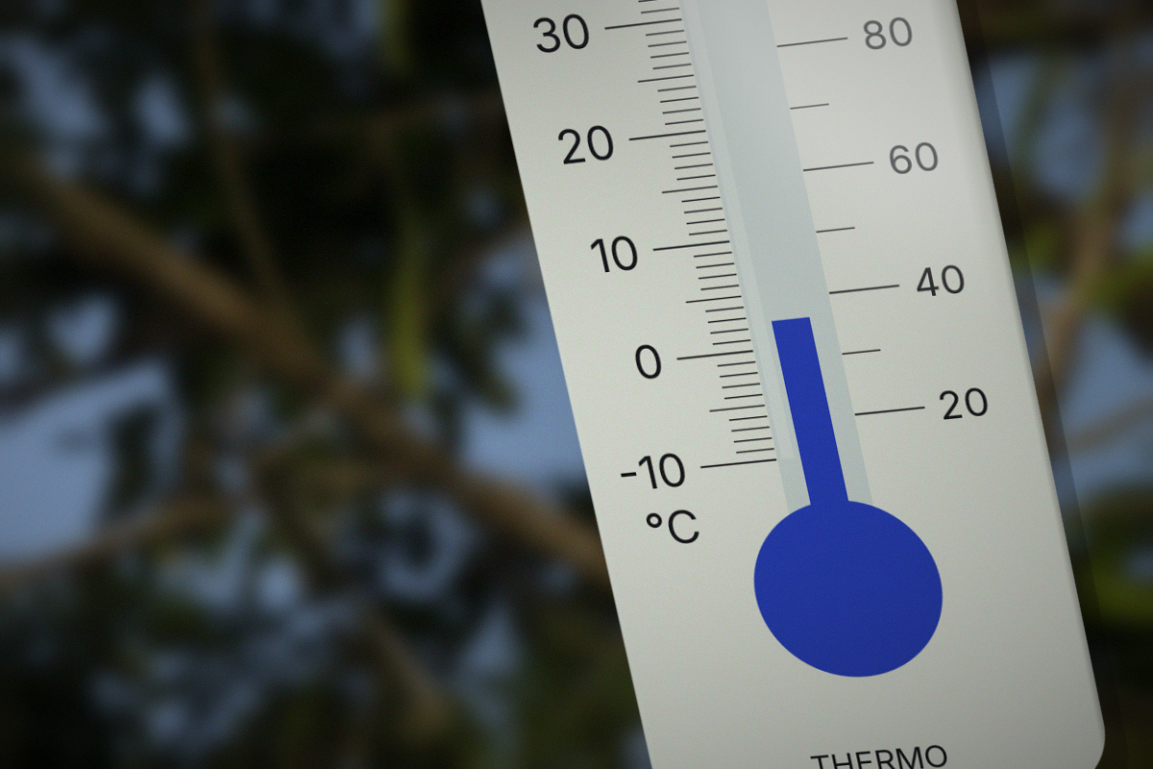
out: **2.5** °C
